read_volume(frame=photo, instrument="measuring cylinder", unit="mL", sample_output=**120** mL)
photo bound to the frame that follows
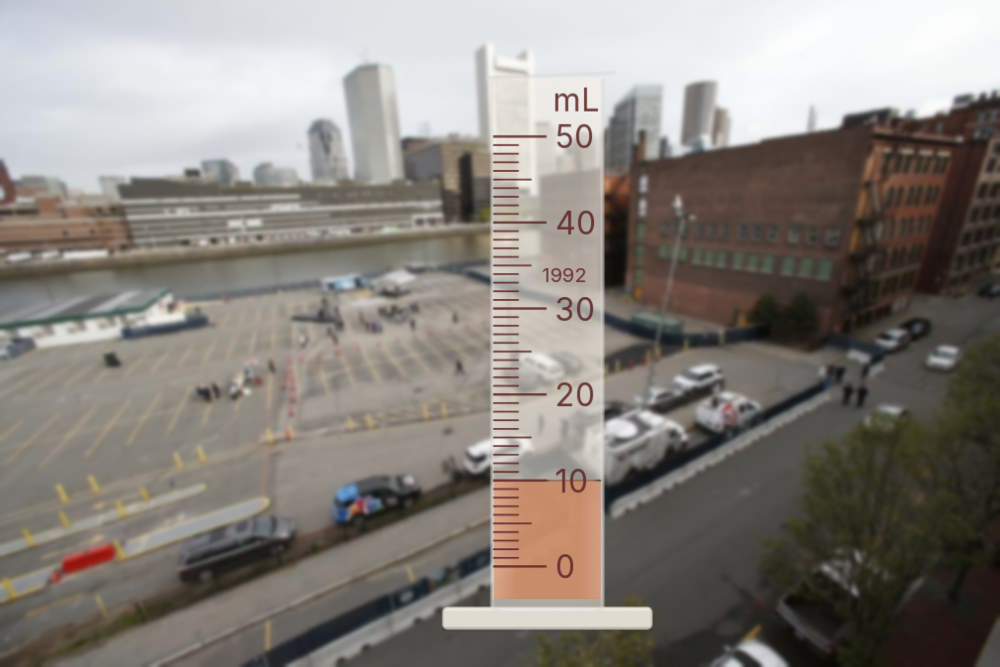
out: **10** mL
